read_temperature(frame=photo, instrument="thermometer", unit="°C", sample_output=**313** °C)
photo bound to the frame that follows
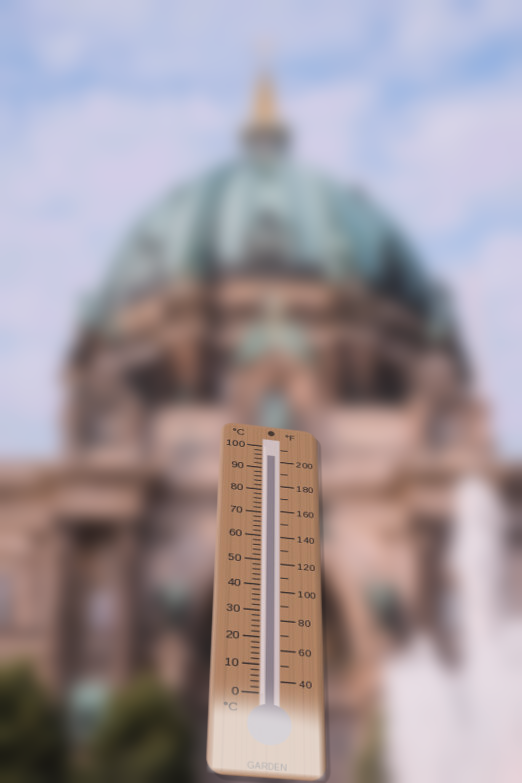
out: **96** °C
